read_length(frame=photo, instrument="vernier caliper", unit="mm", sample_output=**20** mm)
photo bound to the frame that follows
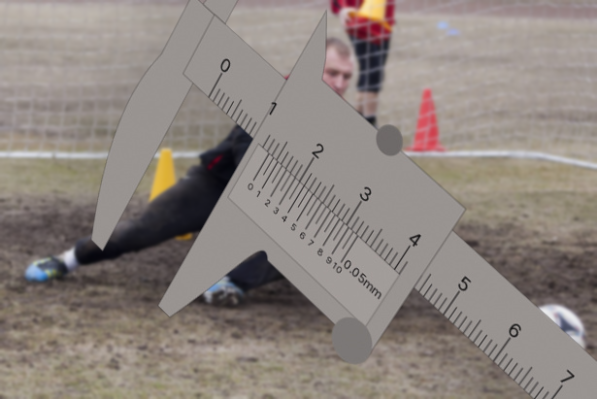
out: **13.4** mm
